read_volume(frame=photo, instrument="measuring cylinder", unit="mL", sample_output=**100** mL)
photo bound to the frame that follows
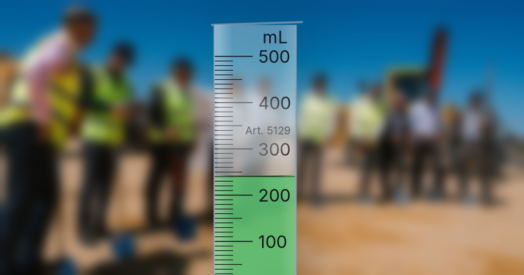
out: **240** mL
